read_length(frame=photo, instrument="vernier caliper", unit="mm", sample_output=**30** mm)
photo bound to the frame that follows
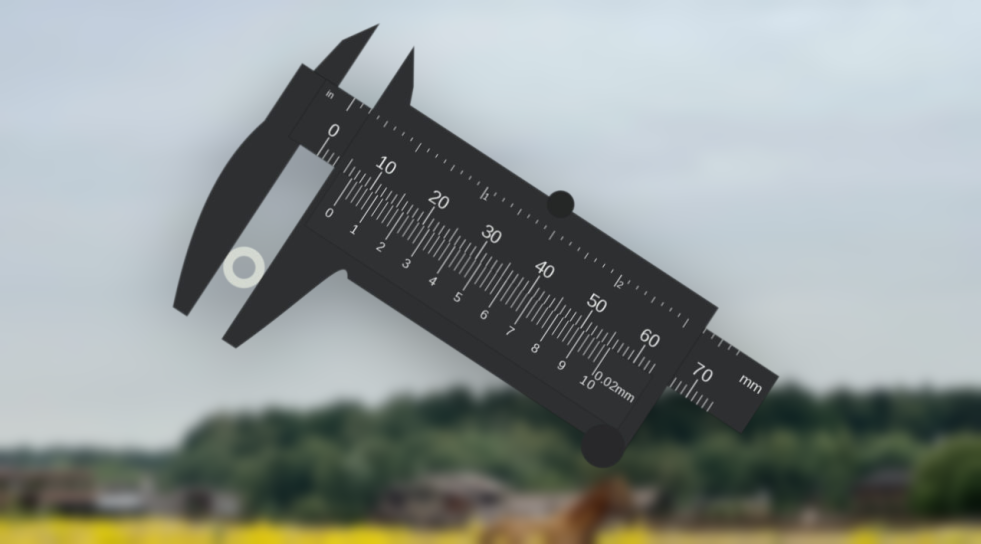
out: **6.6** mm
